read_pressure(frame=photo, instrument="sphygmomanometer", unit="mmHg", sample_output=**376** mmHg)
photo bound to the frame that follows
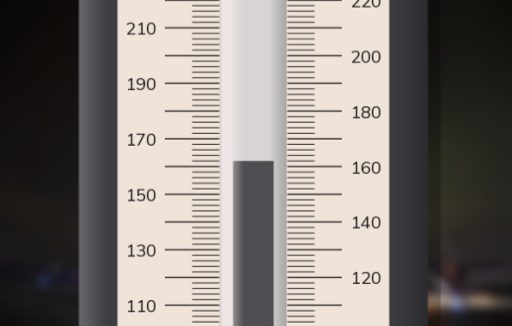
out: **162** mmHg
